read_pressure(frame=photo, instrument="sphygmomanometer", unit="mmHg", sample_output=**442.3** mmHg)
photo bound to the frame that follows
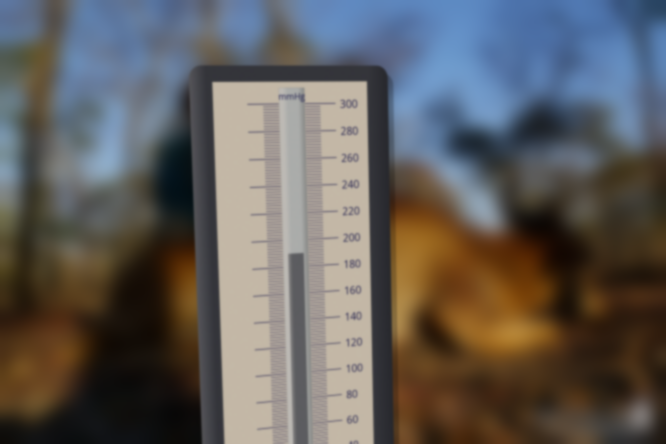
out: **190** mmHg
